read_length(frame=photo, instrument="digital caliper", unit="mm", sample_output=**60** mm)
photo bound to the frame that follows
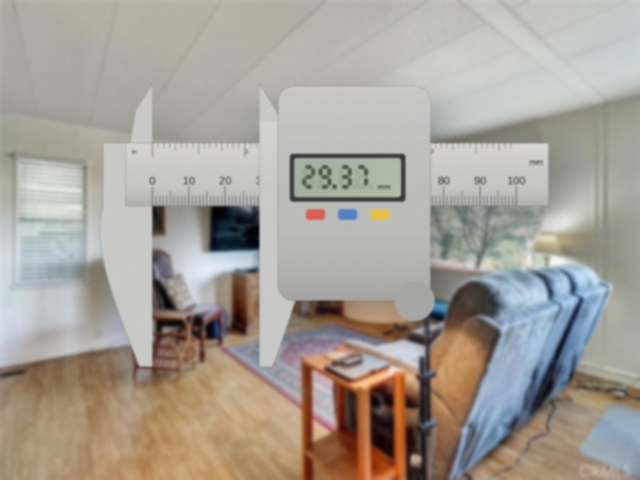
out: **29.37** mm
